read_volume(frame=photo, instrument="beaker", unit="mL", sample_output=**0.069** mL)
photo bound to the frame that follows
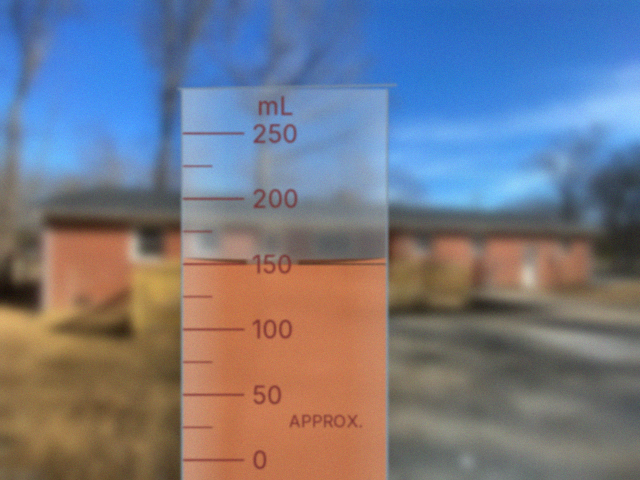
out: **150** mL
